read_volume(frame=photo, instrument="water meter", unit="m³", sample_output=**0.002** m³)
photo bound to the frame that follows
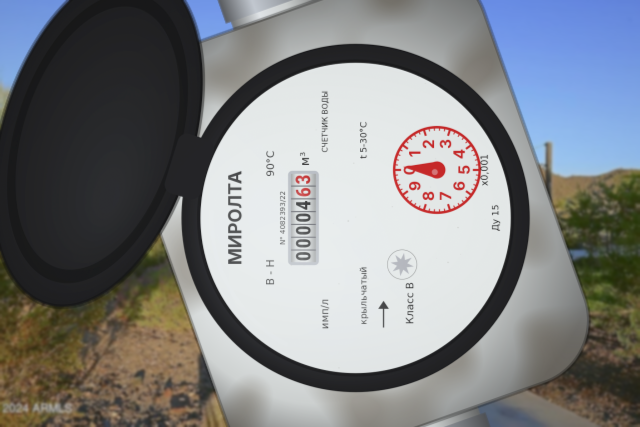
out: **4.630** m³
